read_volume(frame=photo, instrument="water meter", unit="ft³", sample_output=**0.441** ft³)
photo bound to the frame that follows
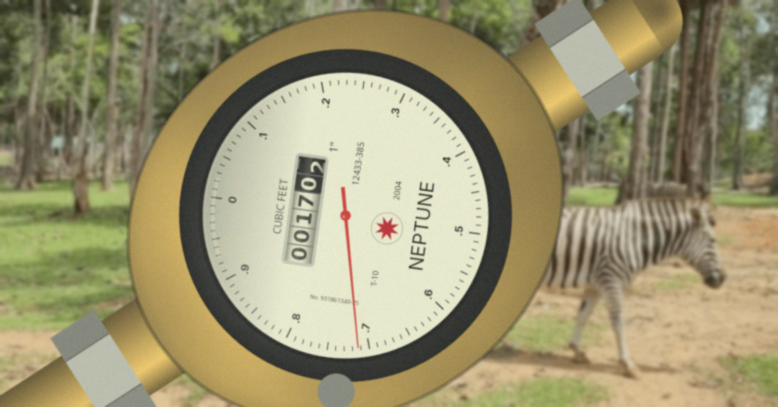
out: **1701.71** ft³
